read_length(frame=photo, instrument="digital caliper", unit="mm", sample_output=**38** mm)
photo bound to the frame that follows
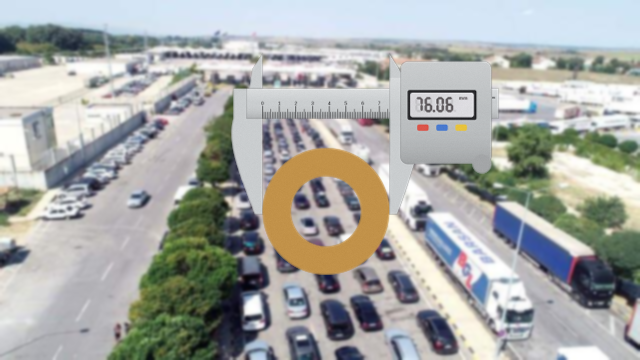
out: **76.06** mm
